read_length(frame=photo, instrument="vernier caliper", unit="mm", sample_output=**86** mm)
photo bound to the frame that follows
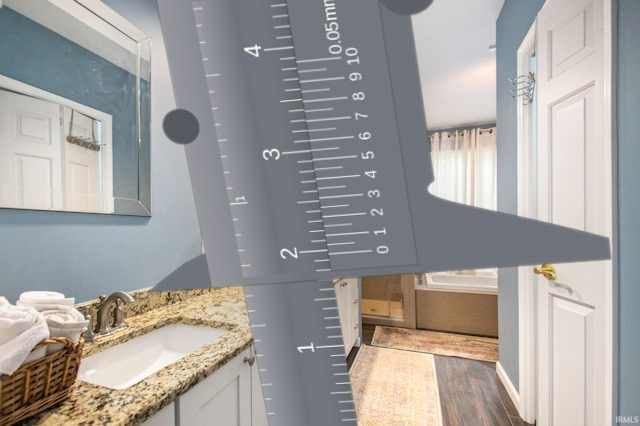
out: **19.6** mm
